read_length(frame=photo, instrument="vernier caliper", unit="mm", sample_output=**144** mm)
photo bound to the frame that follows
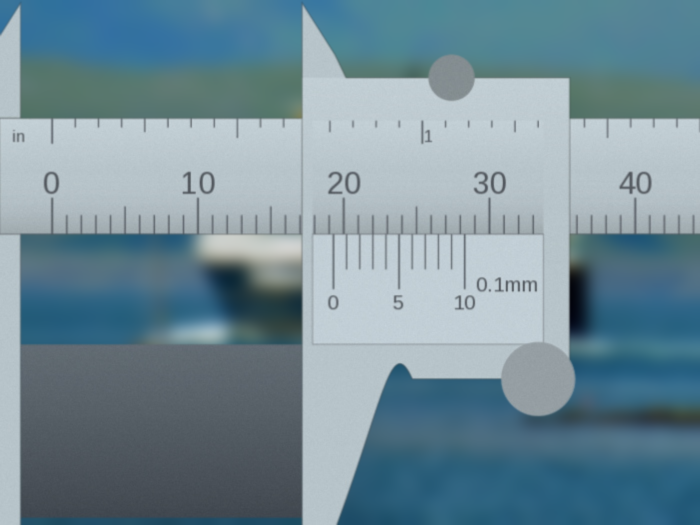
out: **19.3** mm
